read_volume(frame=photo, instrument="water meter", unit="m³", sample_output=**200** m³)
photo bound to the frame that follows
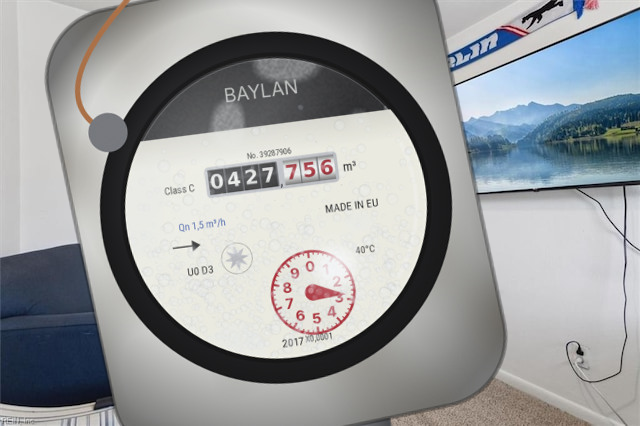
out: **427.7562** m³
